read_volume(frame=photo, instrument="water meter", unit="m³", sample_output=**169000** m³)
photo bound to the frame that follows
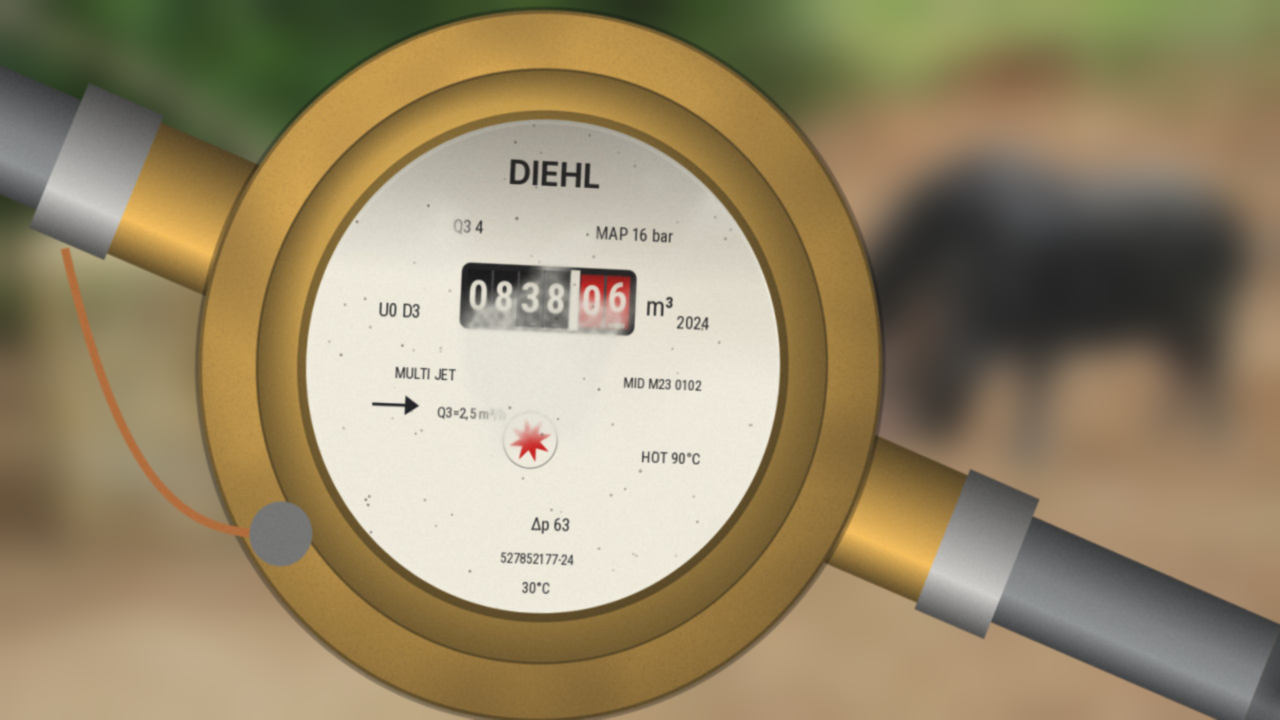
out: **838.06** m³
